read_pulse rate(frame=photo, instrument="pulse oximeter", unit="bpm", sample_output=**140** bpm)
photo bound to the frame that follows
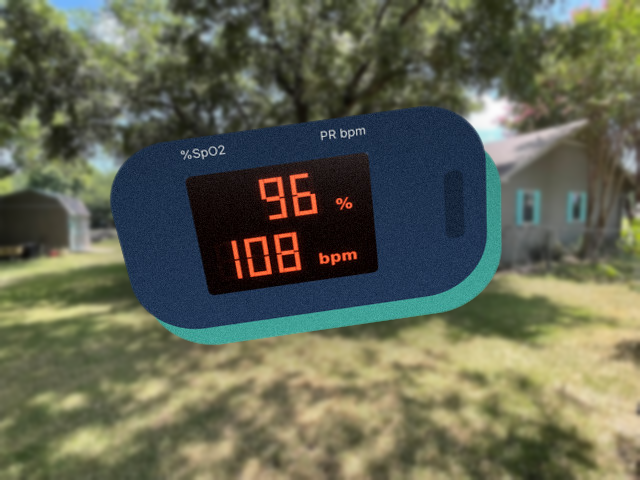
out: **108** bpm
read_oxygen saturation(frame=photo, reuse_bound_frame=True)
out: **96** %
